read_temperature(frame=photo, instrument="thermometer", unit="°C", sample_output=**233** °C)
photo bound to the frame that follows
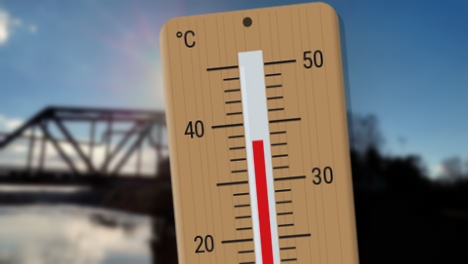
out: **37** °C
